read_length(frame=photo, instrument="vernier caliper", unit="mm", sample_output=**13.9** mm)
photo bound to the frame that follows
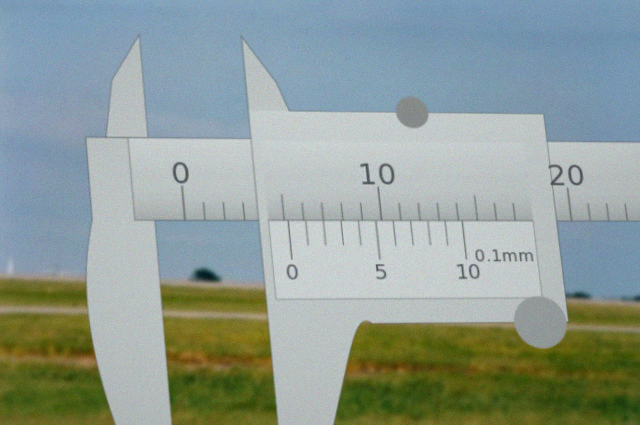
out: **5.2** mm
